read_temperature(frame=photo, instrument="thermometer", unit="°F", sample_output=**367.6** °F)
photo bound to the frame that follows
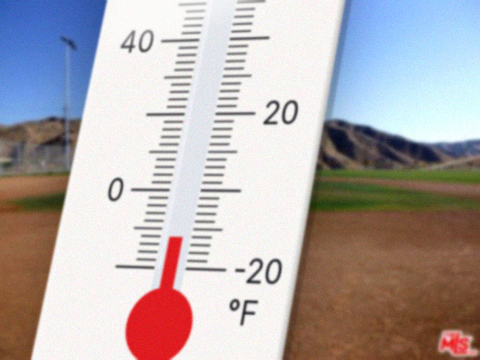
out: **-12** °F
